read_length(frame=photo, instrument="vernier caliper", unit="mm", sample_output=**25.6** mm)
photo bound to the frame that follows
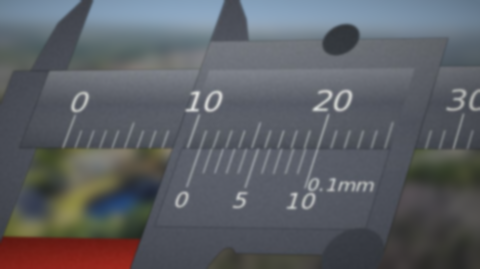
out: **11.0** mm
